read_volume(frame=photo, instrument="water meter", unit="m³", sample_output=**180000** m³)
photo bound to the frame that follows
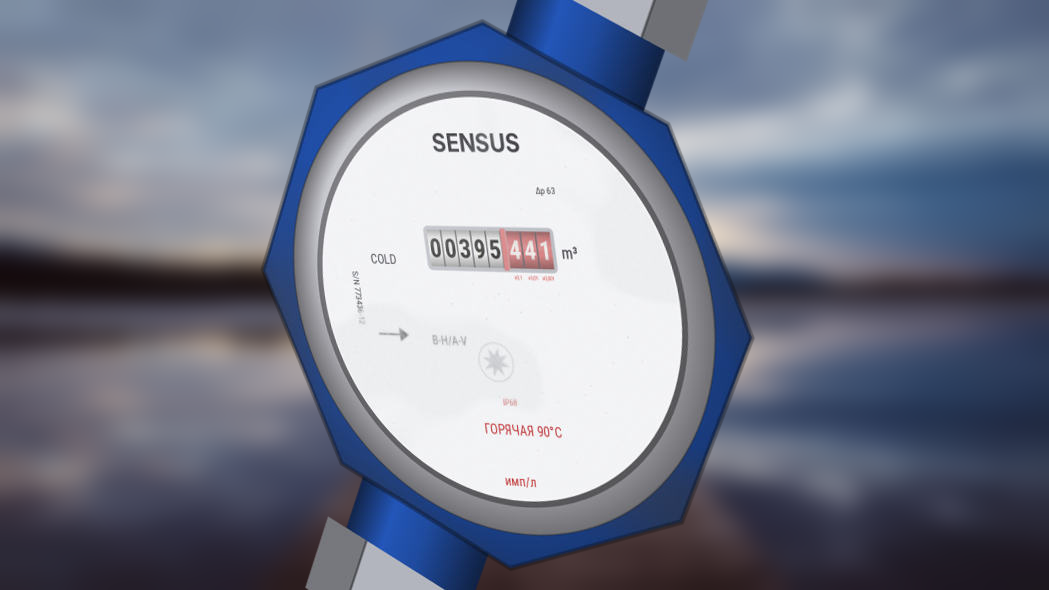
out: **395.441** m³
